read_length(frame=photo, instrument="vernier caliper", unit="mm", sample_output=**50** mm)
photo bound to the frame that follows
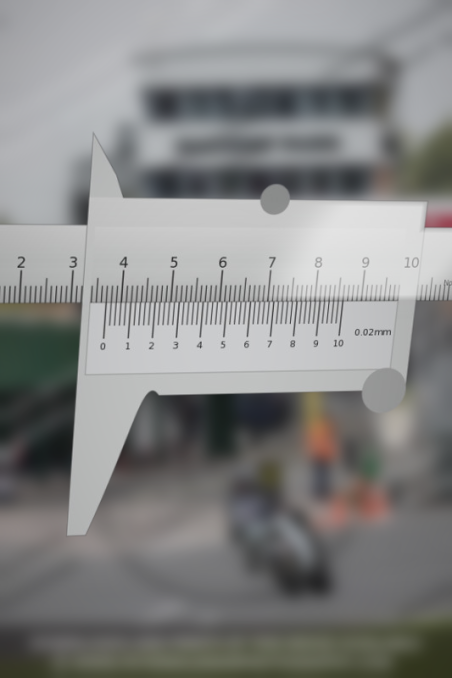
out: **37.0** mm
